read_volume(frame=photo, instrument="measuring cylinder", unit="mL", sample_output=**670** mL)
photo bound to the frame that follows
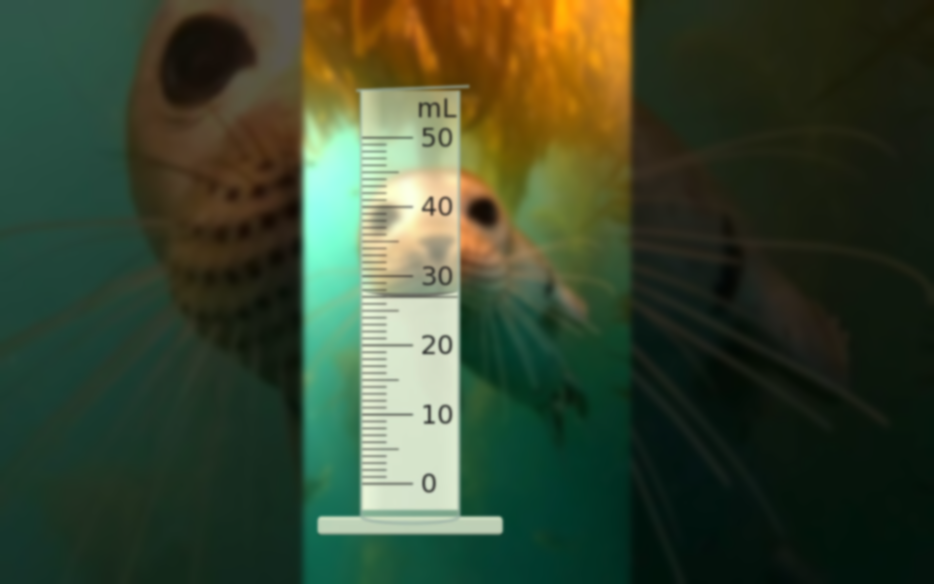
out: **27** mL
